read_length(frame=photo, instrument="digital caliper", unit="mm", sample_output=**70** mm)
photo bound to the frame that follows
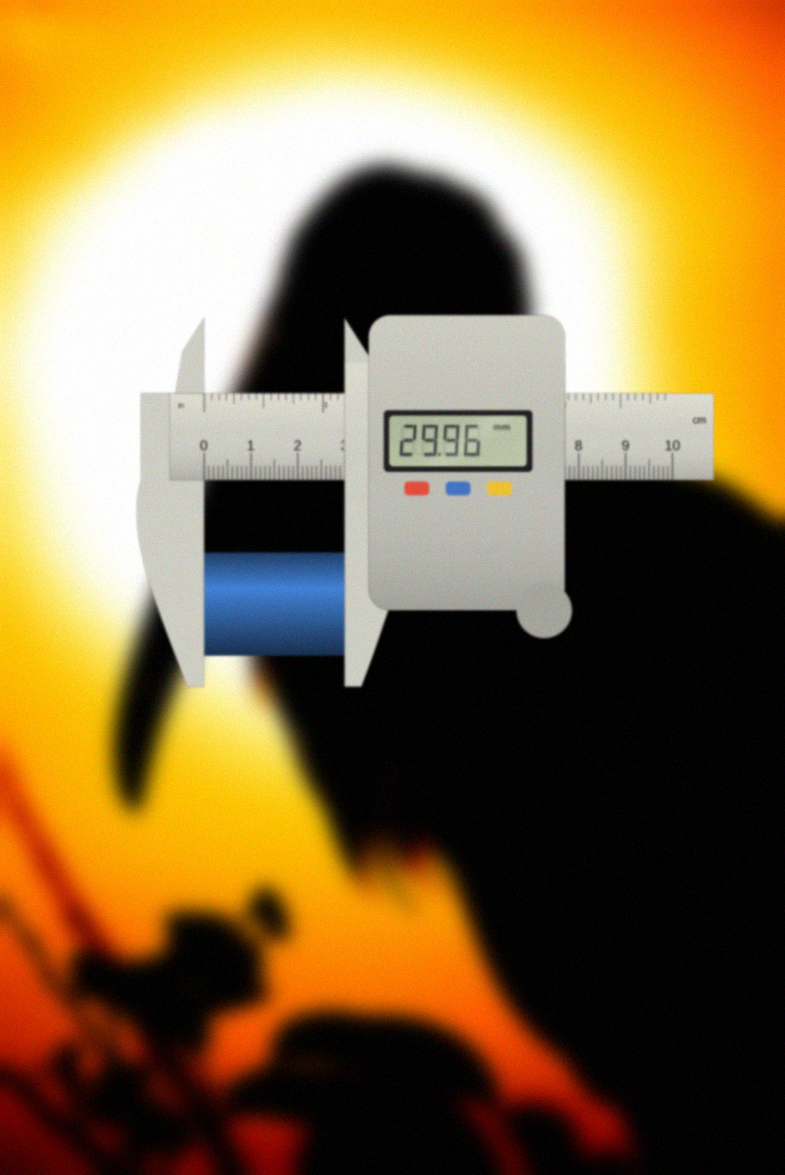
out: **29.96** mm
